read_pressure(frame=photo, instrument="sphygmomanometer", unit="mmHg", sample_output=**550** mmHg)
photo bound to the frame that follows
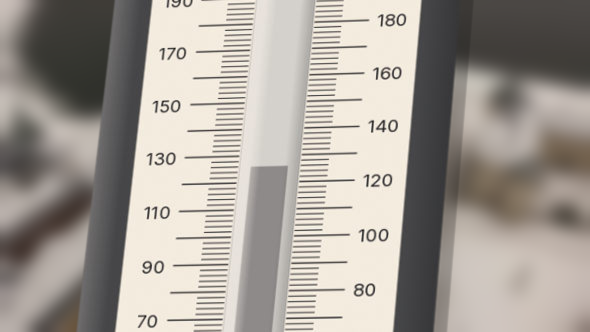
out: **126** mmHg
